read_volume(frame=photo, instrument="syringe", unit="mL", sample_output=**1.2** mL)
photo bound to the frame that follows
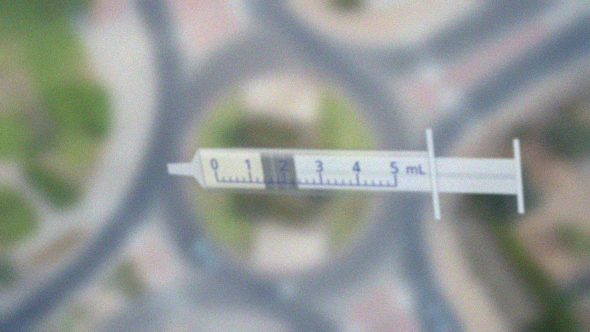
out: **1.4** mL
